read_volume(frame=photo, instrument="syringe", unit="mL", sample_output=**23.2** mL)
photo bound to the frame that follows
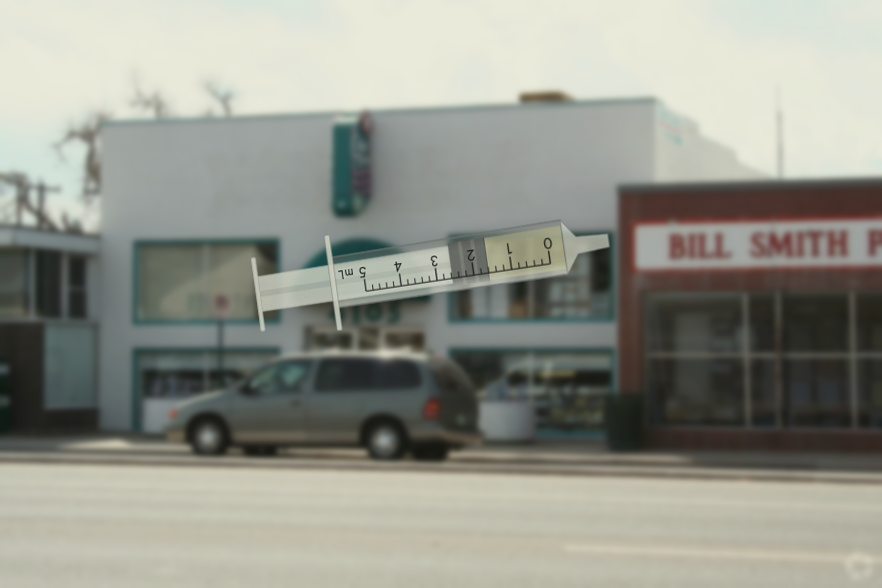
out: **1.6** mL
